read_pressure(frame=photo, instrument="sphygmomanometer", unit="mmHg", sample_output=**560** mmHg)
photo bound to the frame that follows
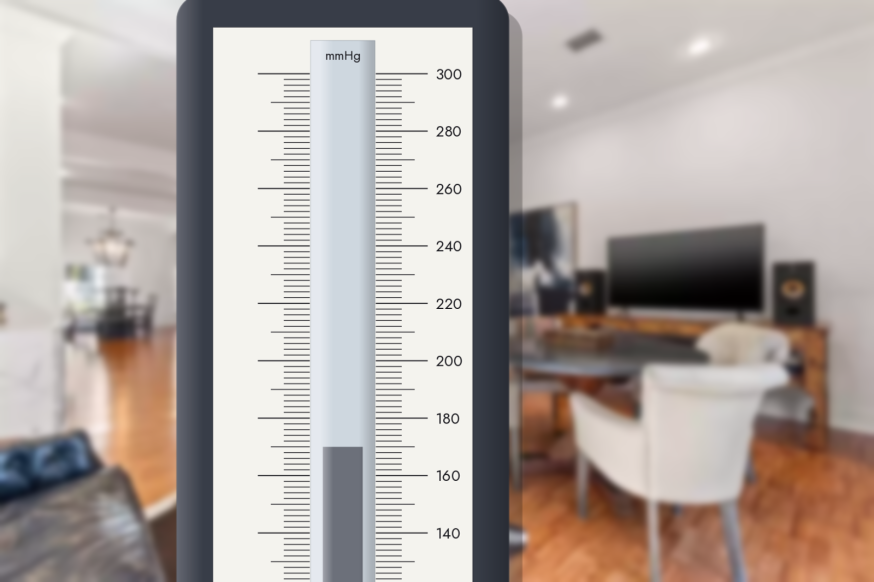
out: **170** mmHg
